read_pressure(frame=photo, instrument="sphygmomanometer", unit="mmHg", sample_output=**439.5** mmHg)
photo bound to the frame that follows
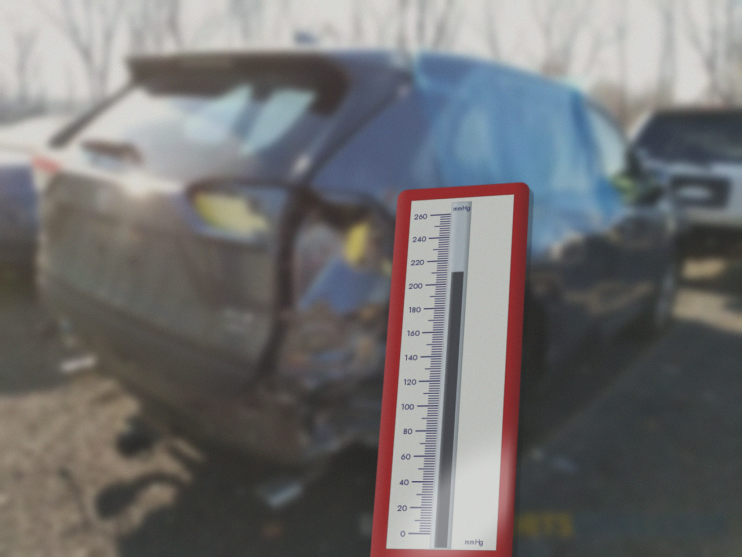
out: **210** mmHg
